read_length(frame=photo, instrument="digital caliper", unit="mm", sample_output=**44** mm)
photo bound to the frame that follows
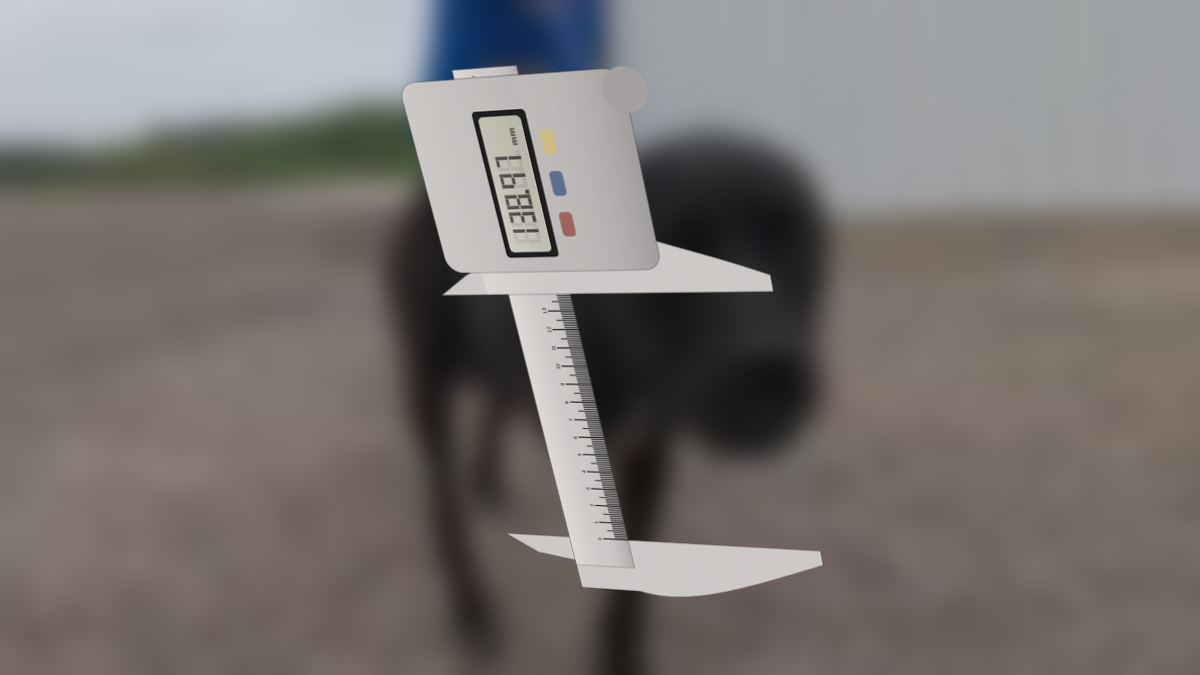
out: **138.97** mm
